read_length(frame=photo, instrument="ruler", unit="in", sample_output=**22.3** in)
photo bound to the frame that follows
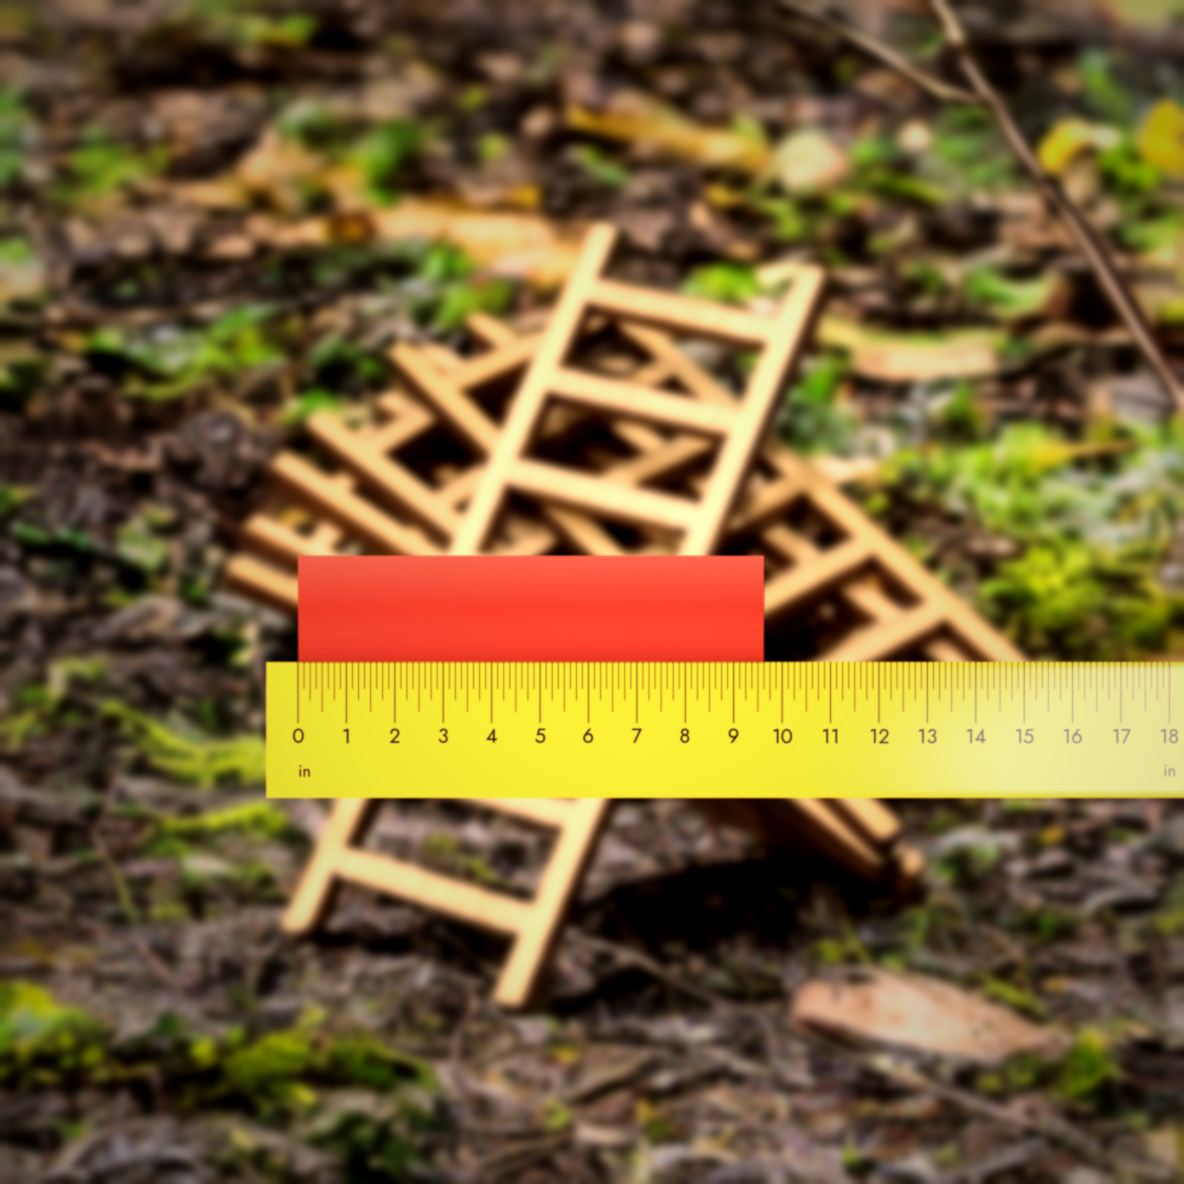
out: **9.625** in
